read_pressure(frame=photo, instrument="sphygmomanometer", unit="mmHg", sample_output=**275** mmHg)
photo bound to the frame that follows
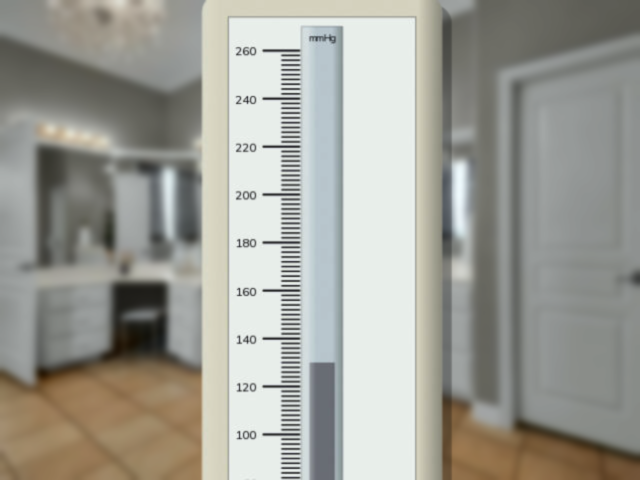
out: **130** mmHg
